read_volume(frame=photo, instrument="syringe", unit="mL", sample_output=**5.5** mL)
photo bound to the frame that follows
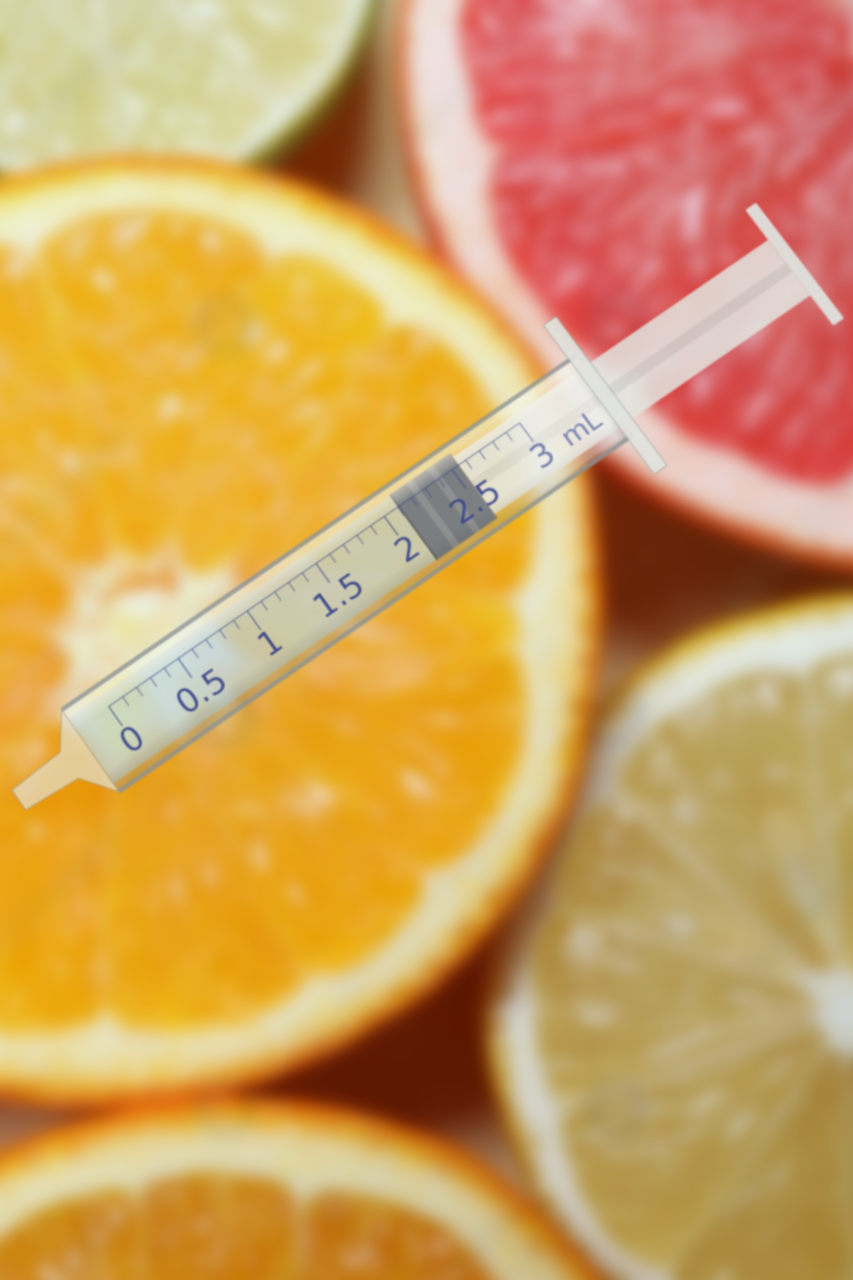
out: **2.1** mL
